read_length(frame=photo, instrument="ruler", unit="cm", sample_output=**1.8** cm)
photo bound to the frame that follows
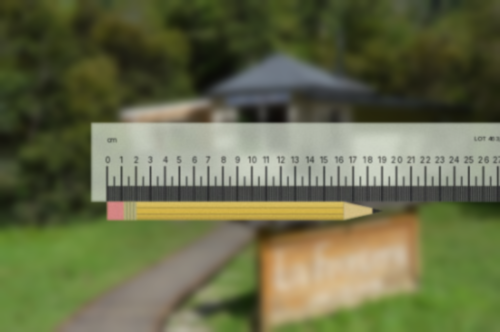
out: **19** cm
